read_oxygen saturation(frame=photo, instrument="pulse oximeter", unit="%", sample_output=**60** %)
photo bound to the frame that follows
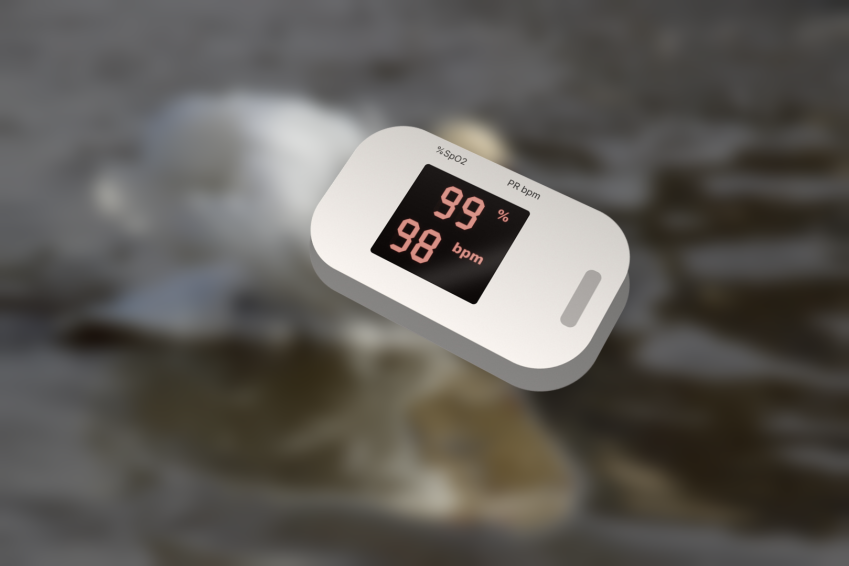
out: **99** %
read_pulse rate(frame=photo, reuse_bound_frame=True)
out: **98** bpm
